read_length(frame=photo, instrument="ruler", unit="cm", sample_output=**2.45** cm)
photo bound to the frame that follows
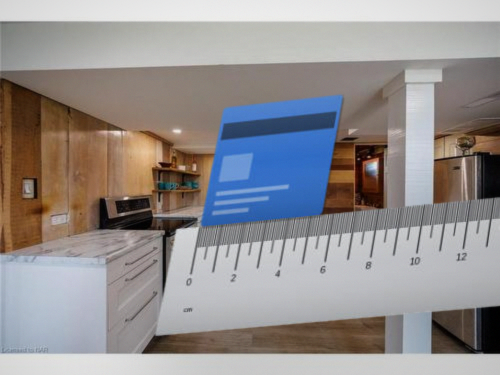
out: **5.5** cm
